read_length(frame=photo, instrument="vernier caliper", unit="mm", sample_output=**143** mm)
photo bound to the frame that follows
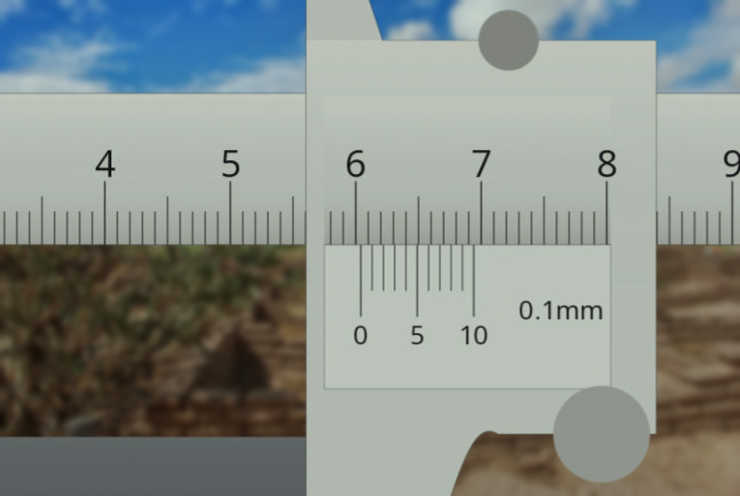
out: **60.4** mm
